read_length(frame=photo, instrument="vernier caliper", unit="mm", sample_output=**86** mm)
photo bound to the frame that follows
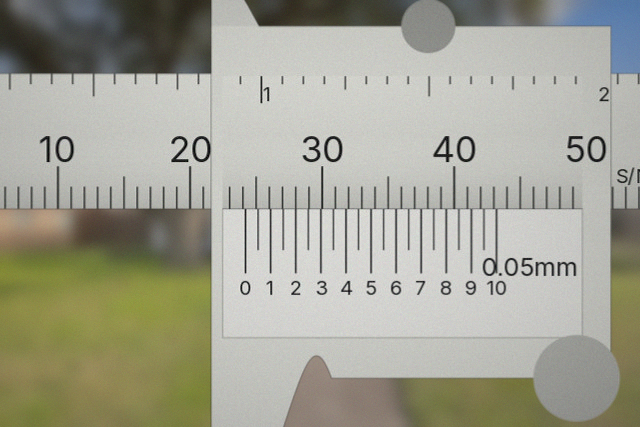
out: **24.2** mm
